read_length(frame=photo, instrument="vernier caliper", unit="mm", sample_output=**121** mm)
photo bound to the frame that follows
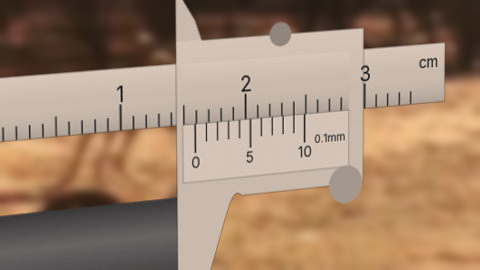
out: **15.9** mm
